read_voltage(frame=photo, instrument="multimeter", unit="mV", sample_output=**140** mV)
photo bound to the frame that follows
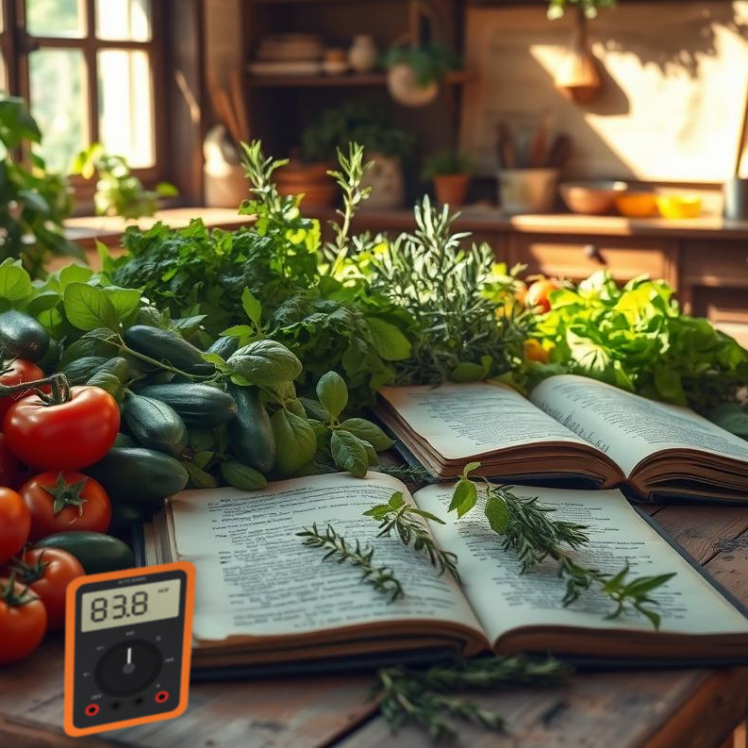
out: **83.8** mV
